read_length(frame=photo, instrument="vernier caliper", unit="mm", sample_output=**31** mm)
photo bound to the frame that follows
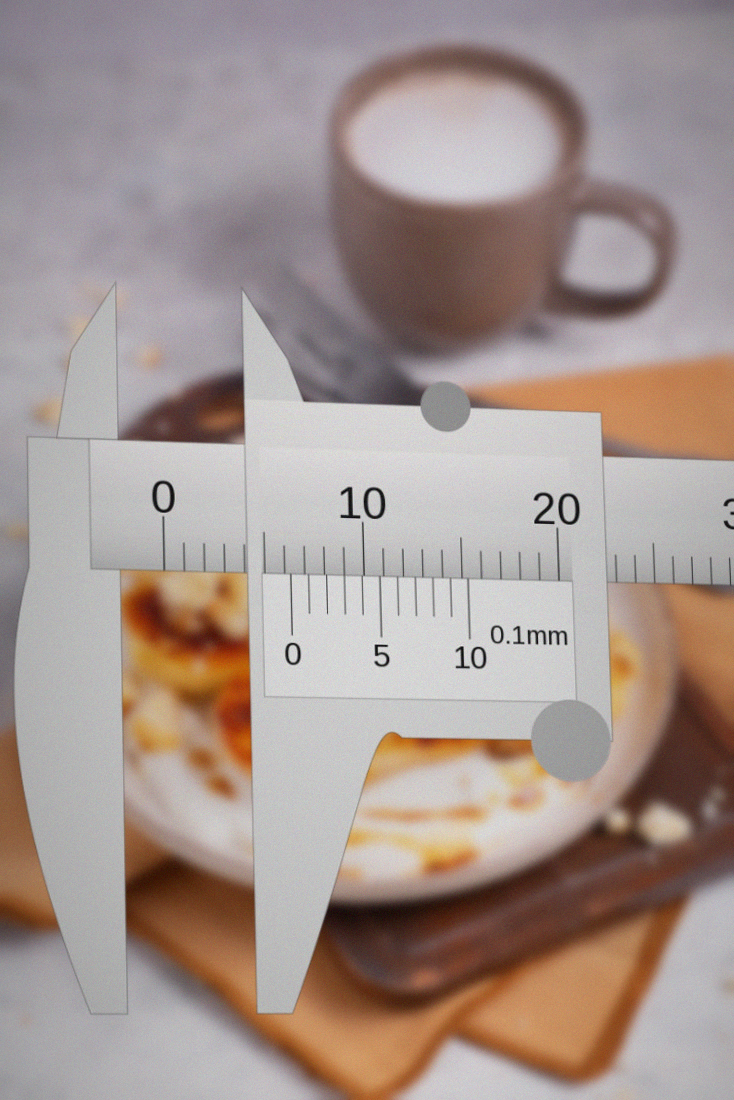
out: **6.3** mm
